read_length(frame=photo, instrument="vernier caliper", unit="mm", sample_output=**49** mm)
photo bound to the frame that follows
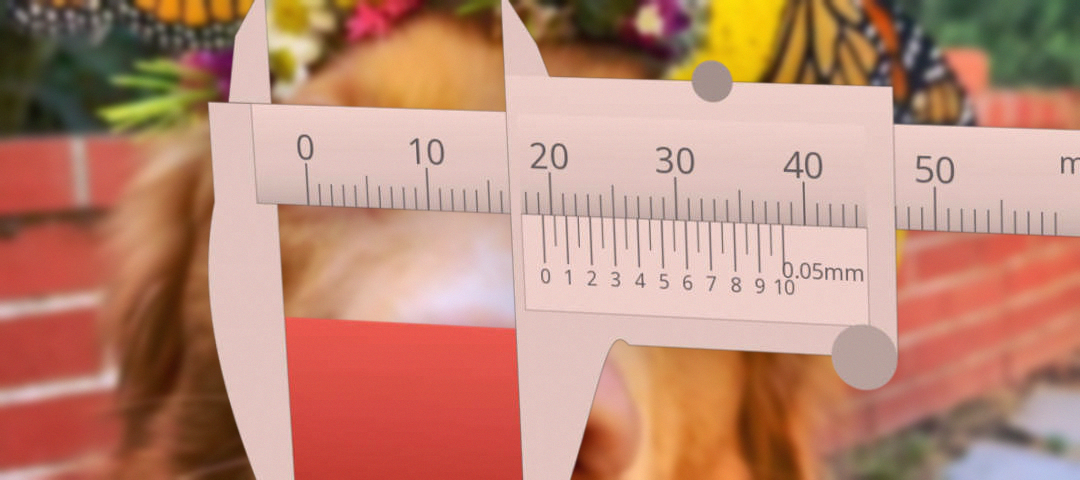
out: **19.3** mm
